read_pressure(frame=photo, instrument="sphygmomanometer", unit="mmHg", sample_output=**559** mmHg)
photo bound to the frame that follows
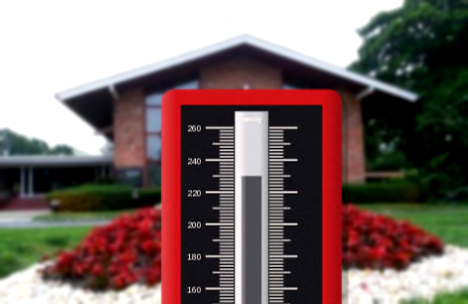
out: **230** mmHg
